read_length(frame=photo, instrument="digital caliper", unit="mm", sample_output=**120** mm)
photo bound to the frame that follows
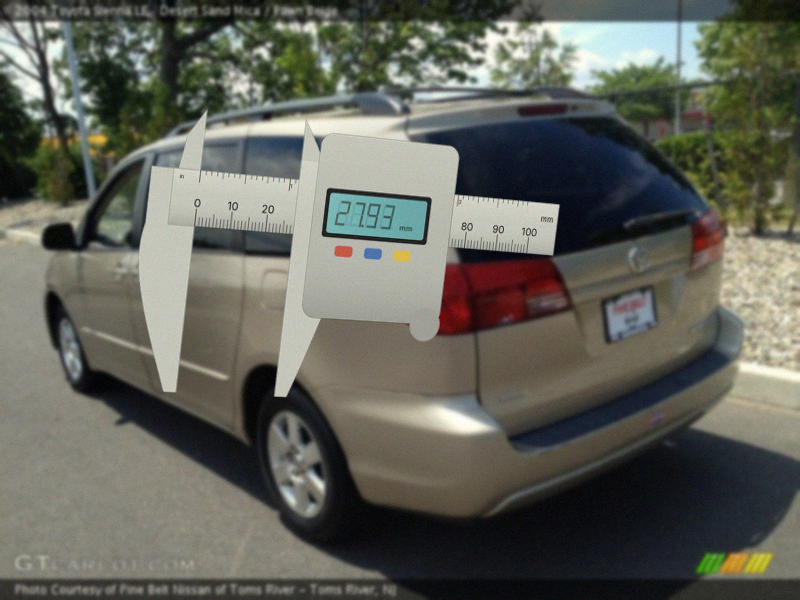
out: **27.93** mm
